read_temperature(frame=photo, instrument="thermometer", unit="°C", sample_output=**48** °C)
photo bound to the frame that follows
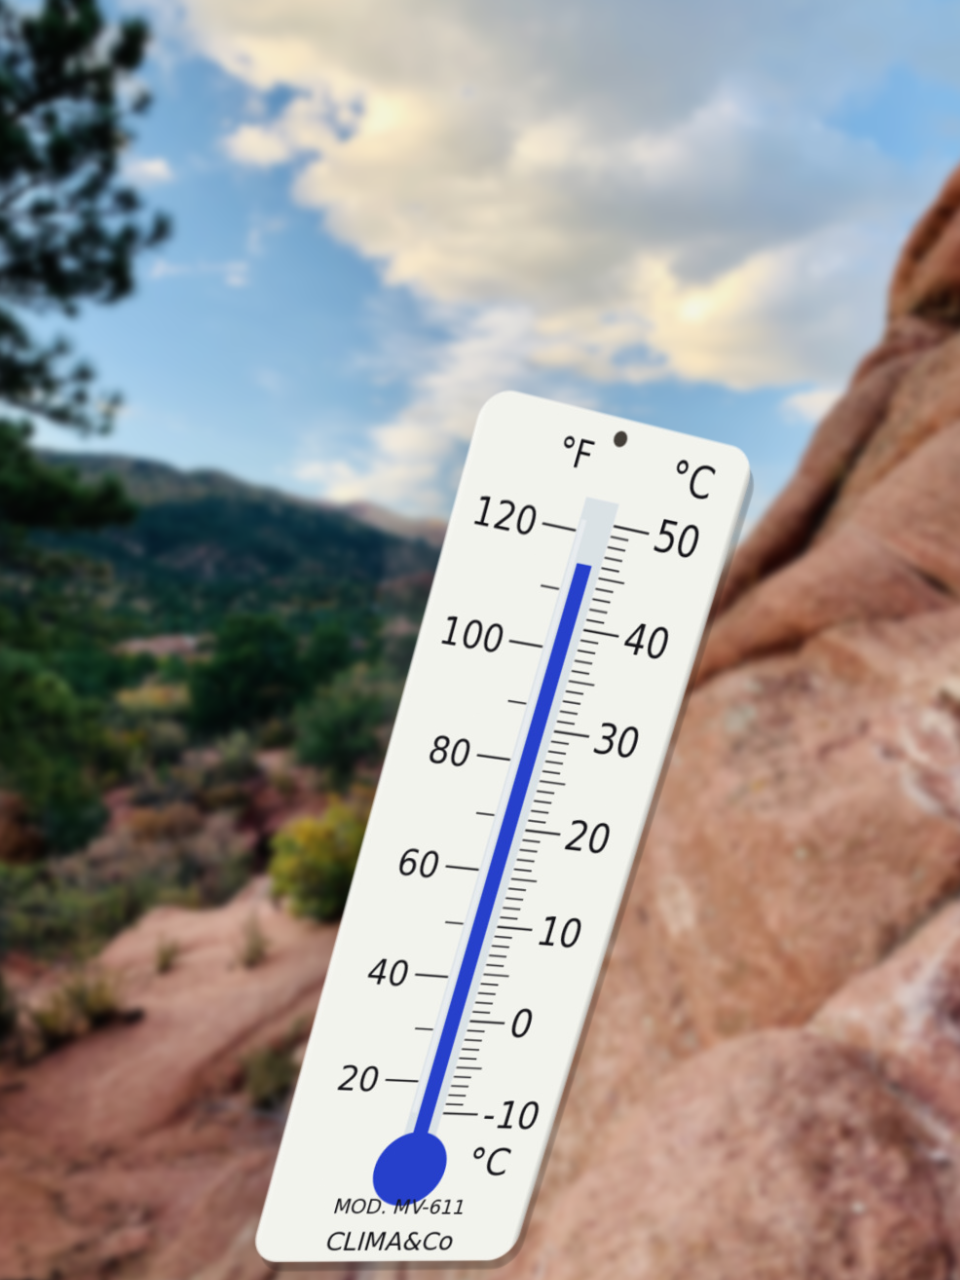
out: **46** °C
